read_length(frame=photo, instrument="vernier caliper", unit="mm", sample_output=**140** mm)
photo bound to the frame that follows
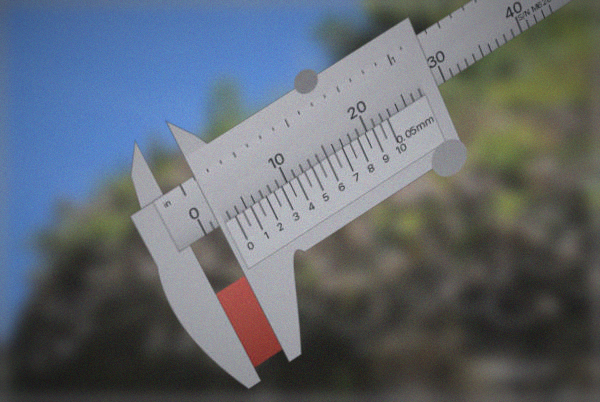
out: **3.6** mm
